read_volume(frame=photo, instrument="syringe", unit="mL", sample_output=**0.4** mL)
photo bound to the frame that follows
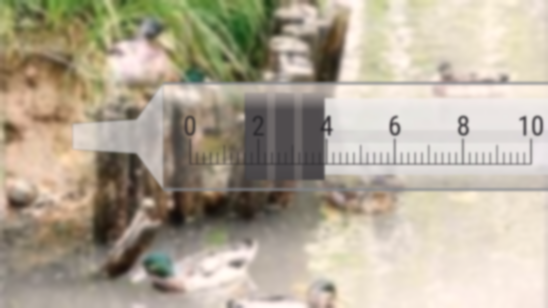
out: **1.6** mL
